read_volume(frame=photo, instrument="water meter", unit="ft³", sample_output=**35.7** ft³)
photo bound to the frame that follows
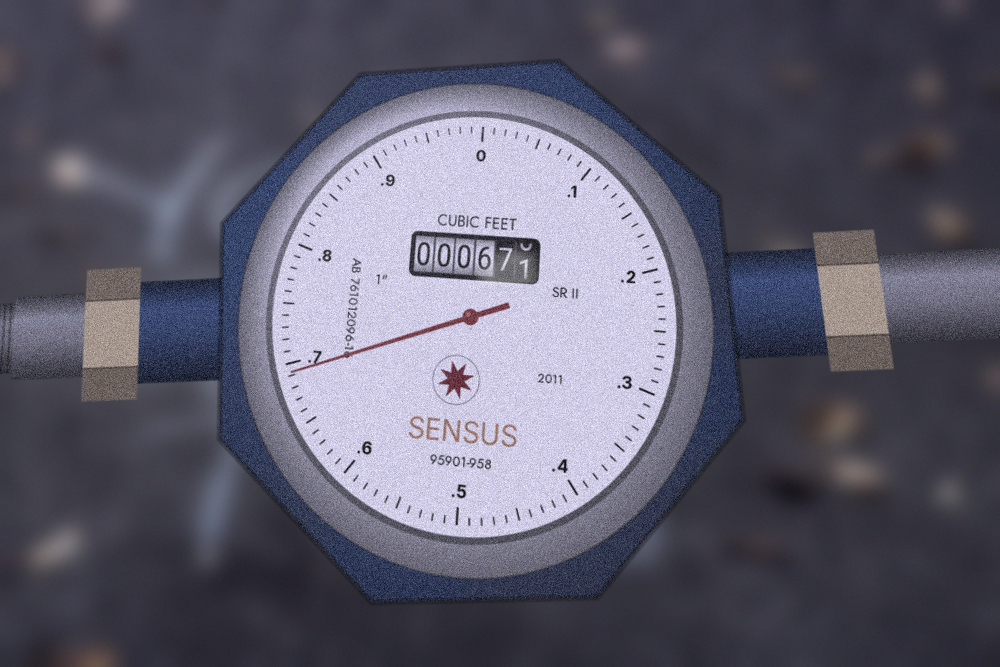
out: **670.69** ft³
